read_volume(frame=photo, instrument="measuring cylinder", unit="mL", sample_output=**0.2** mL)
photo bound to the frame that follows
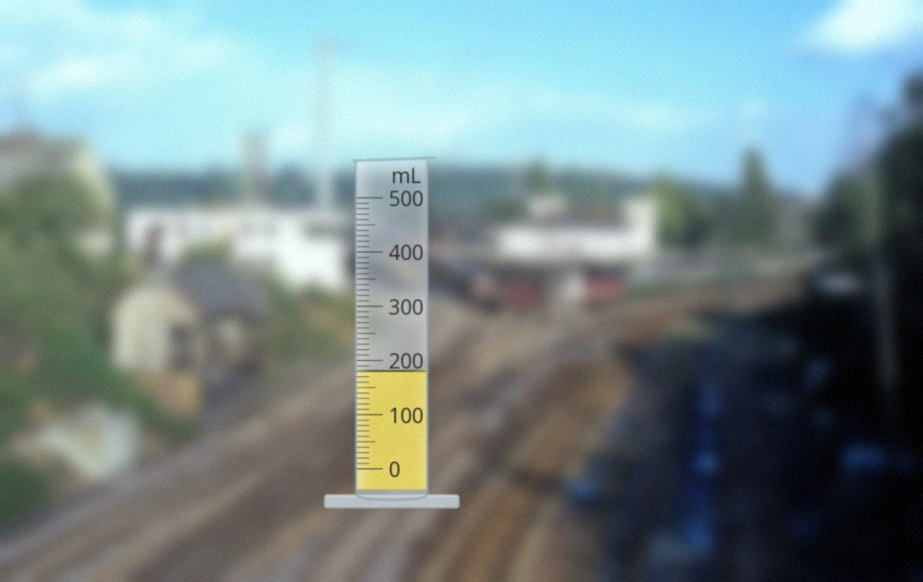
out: **180** mL
